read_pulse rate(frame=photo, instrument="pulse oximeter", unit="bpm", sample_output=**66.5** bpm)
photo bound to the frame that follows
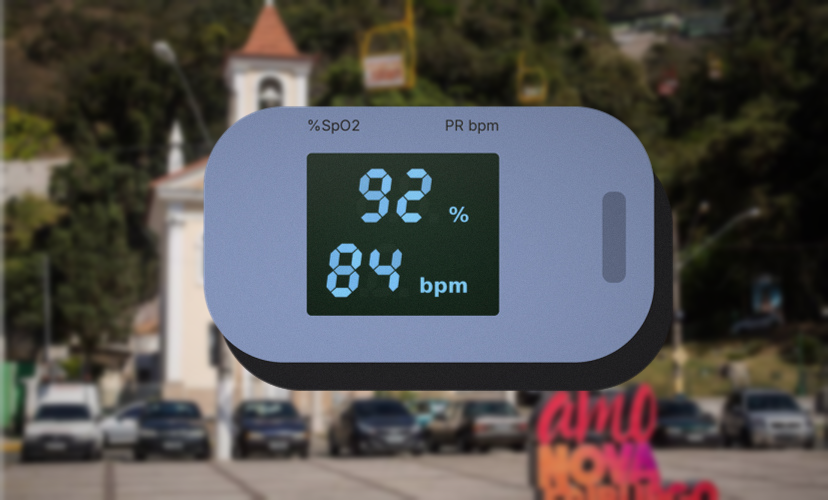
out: **84** bpm
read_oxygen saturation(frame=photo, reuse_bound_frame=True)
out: **92** %
